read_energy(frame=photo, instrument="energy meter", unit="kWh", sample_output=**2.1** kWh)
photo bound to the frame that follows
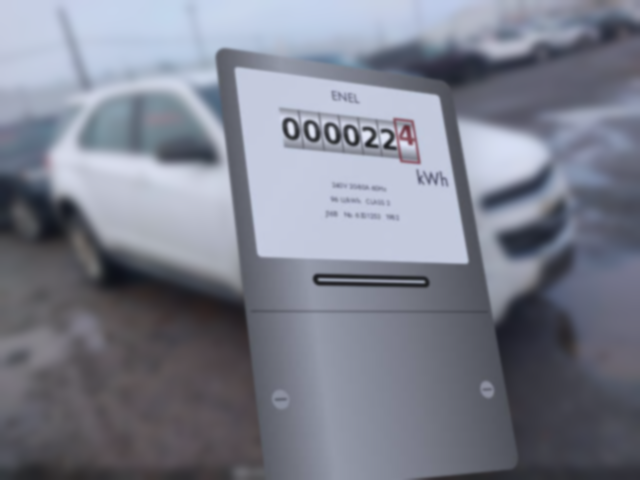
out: **22.4** kWh
